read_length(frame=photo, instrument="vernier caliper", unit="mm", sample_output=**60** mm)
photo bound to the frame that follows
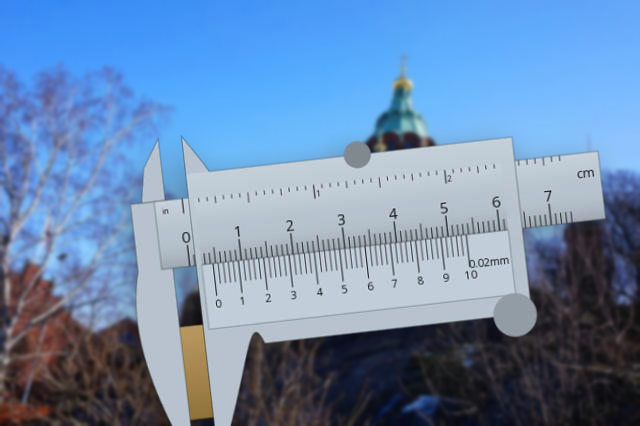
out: **4.5** mm
